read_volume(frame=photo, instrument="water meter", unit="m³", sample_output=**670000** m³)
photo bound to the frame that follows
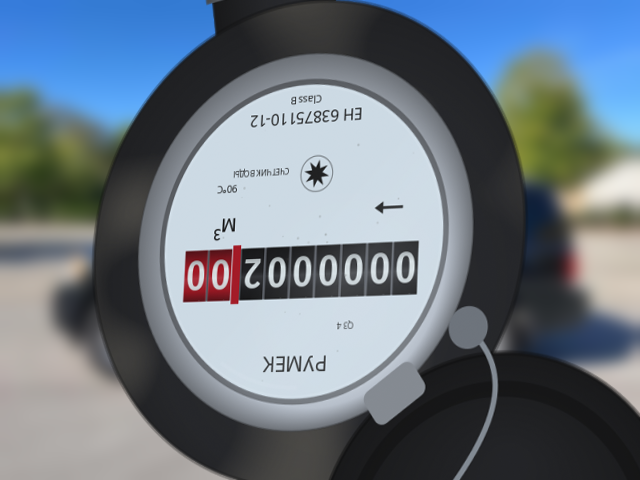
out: **2.00** m³
